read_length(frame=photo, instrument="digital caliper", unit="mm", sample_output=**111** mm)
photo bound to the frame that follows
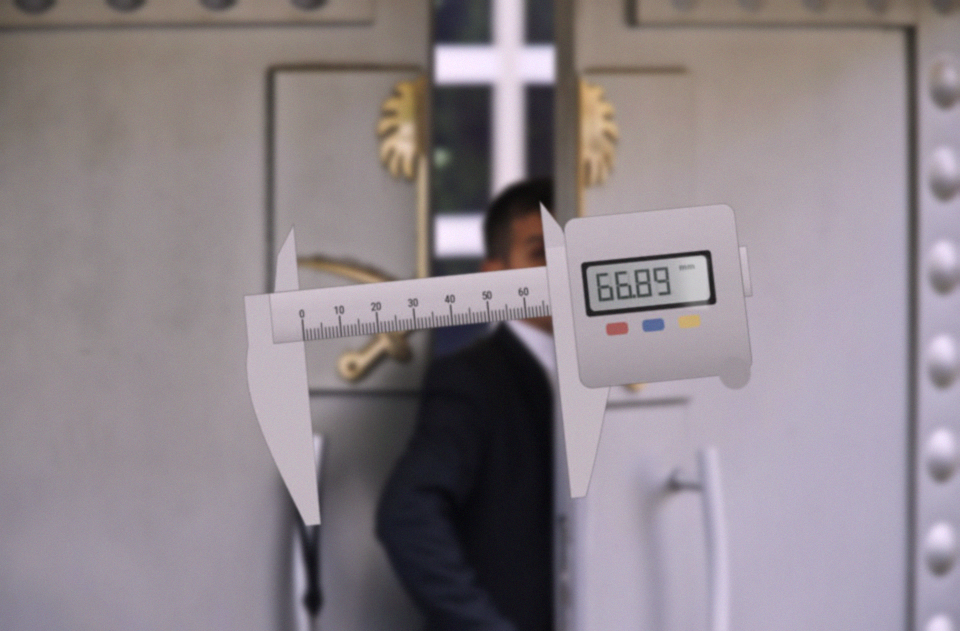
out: **66.89** mm
